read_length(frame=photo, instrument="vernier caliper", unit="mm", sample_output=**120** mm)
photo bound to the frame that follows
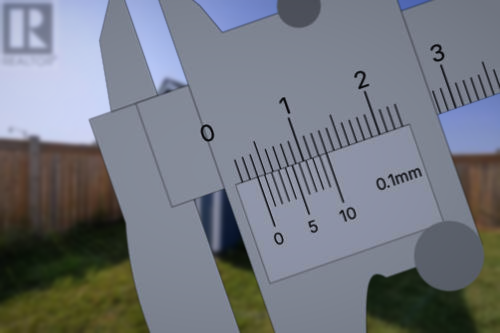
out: **4.0** mm
